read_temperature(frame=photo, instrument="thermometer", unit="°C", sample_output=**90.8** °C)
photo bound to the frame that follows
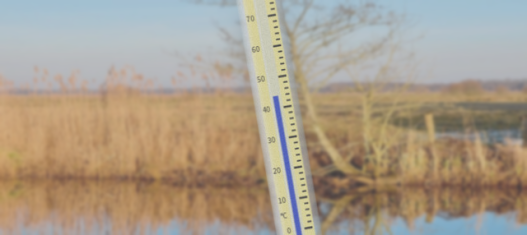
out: **44** °C
